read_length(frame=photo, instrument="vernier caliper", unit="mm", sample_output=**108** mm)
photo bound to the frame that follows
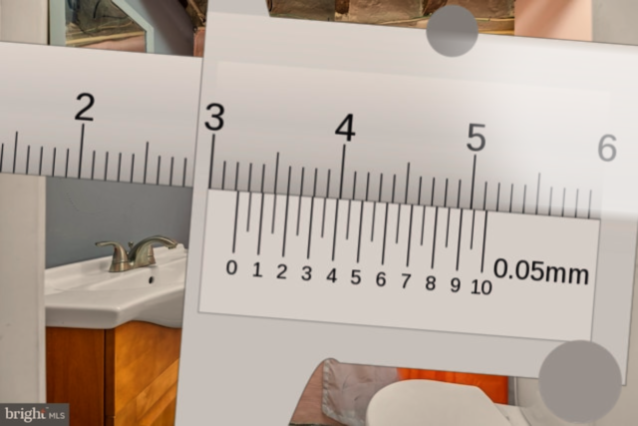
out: **32.2** mm
